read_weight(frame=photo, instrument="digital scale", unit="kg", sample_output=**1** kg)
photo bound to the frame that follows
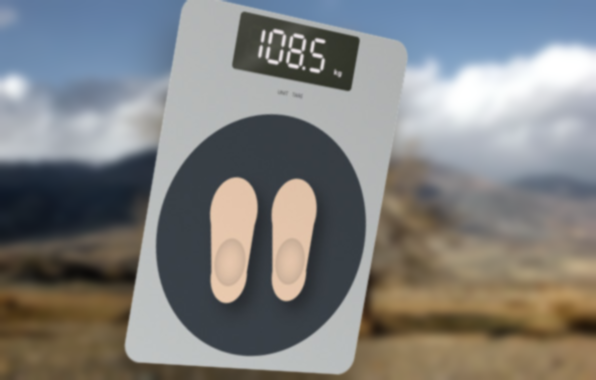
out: **108.5** kg
